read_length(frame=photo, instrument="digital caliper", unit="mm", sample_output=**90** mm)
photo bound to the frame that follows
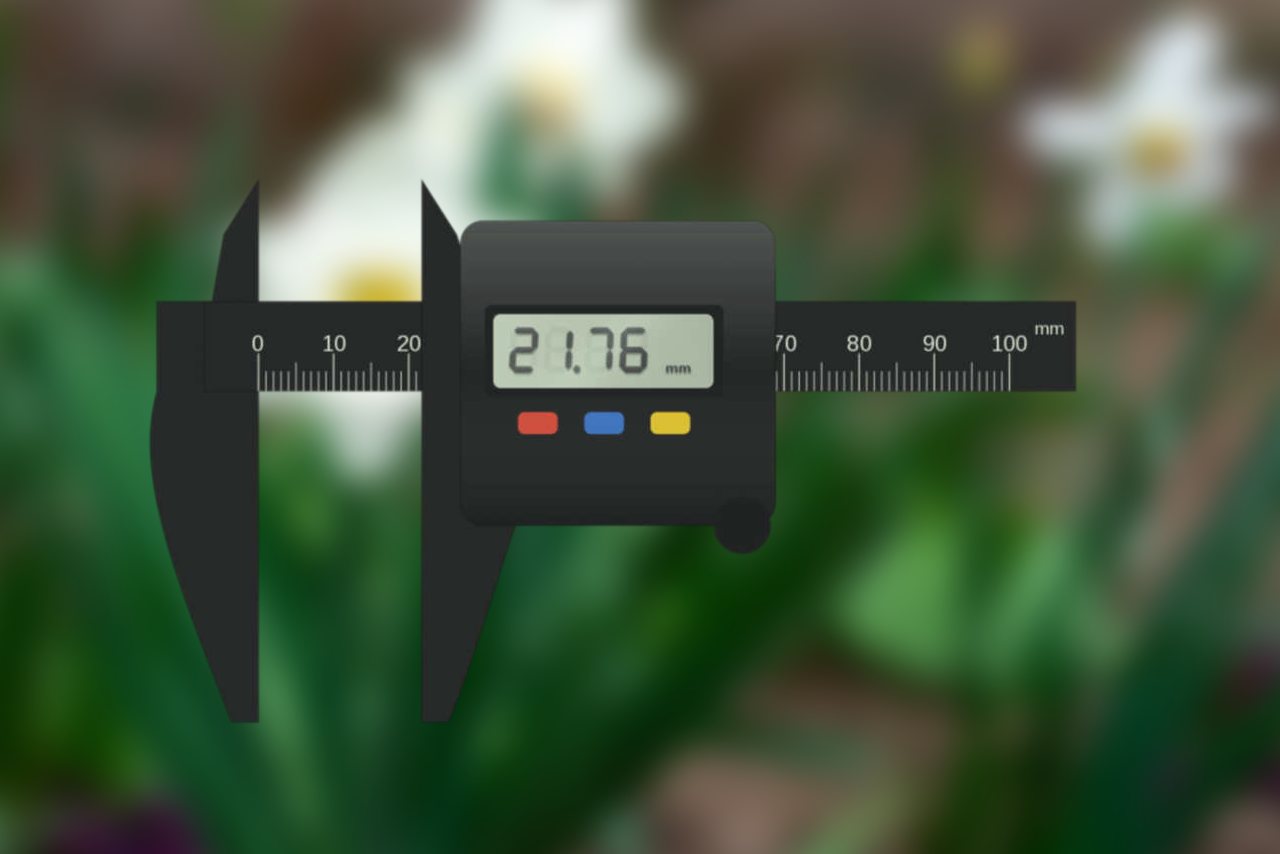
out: **21.76** mm
